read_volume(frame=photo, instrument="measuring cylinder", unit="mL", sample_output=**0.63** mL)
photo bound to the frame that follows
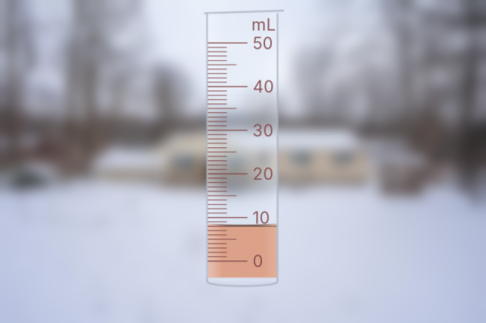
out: **8** mL
